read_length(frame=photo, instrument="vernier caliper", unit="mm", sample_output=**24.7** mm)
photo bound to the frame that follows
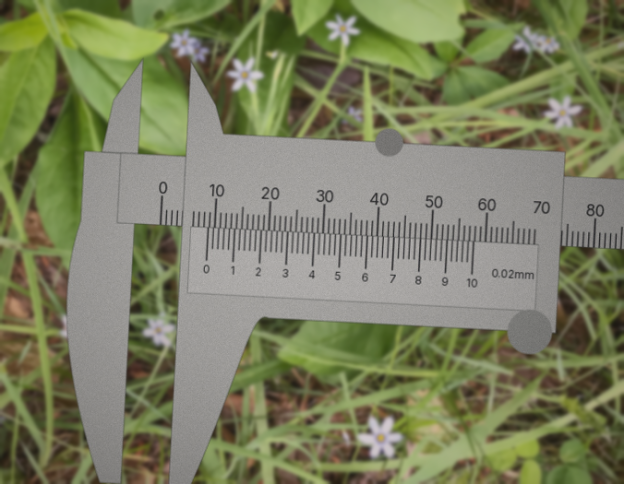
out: **8.8** mm
